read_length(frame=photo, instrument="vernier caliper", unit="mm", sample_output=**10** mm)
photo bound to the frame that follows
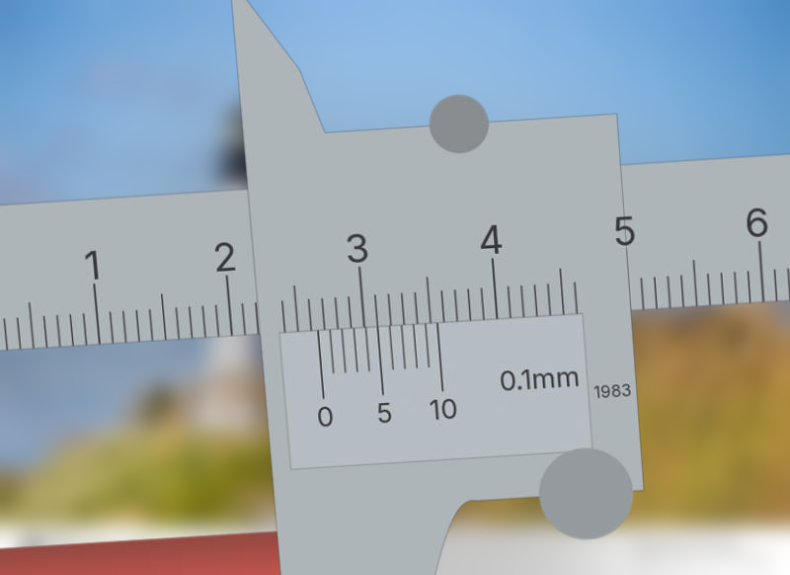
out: **26.5** mm
